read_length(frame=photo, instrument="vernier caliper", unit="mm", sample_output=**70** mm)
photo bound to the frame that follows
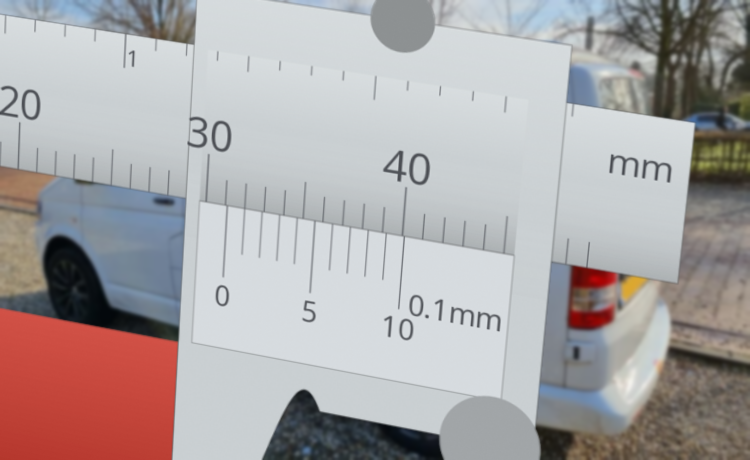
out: **31.1** mm
